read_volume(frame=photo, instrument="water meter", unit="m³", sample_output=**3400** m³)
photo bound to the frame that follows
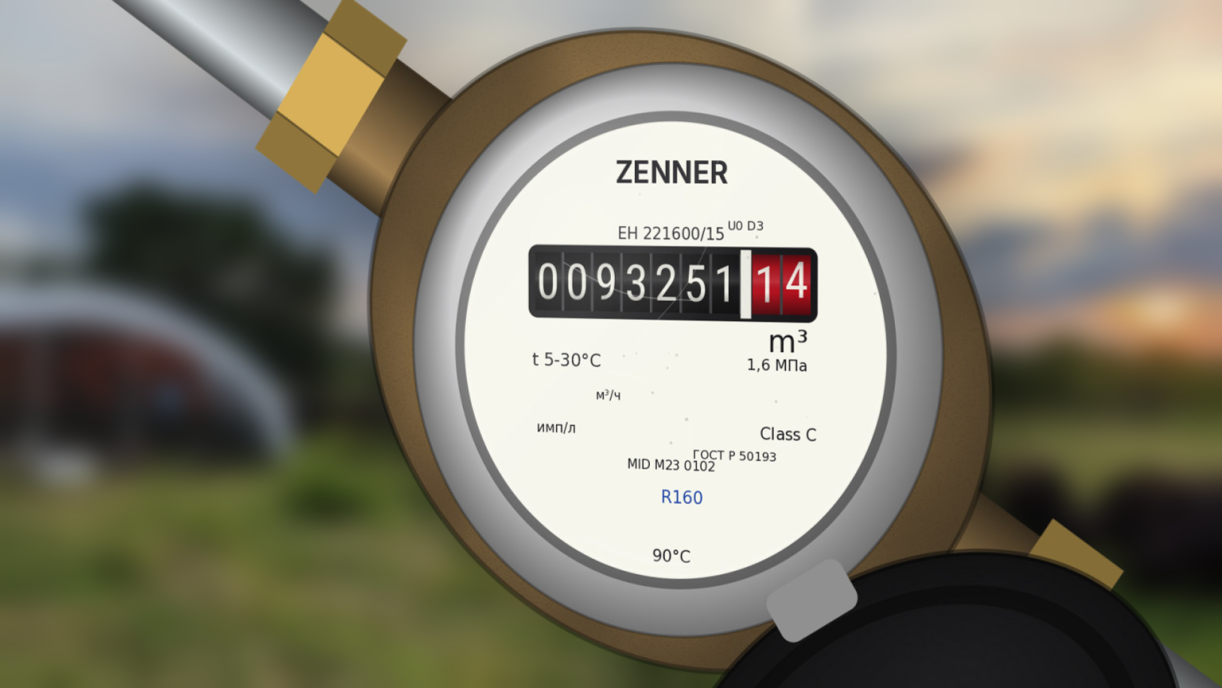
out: **93251.14** m³
